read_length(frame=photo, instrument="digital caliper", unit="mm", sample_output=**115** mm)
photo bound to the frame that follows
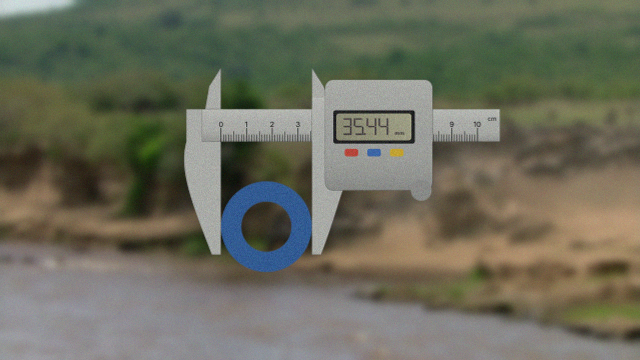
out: **35.44** mm
